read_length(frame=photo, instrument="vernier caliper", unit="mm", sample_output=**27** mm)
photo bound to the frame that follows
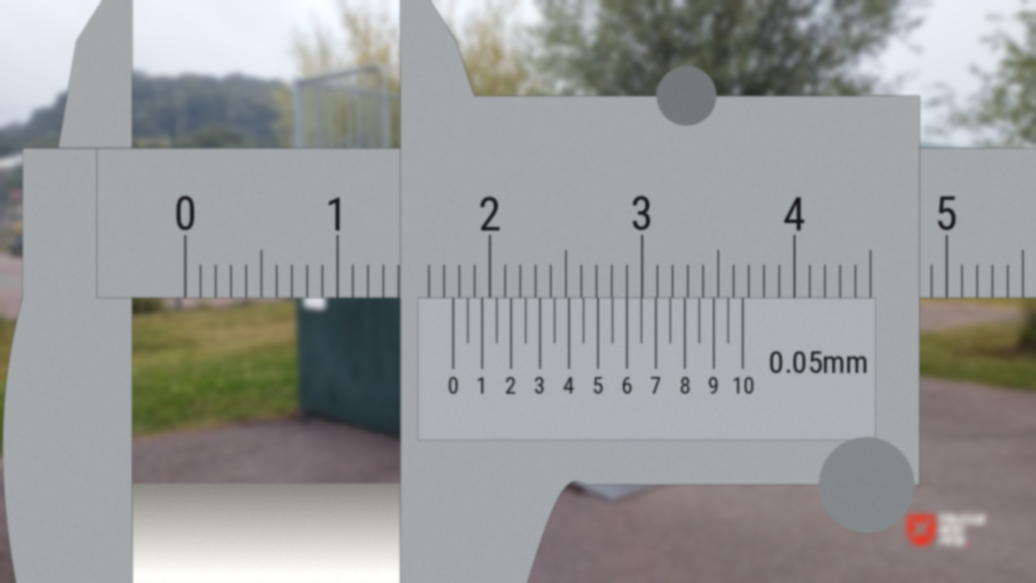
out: **17.6** mm
